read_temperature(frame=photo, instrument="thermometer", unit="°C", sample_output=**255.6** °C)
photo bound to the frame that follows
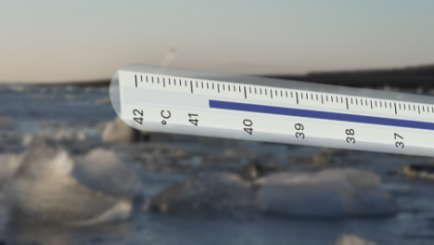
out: **40.7** °C
